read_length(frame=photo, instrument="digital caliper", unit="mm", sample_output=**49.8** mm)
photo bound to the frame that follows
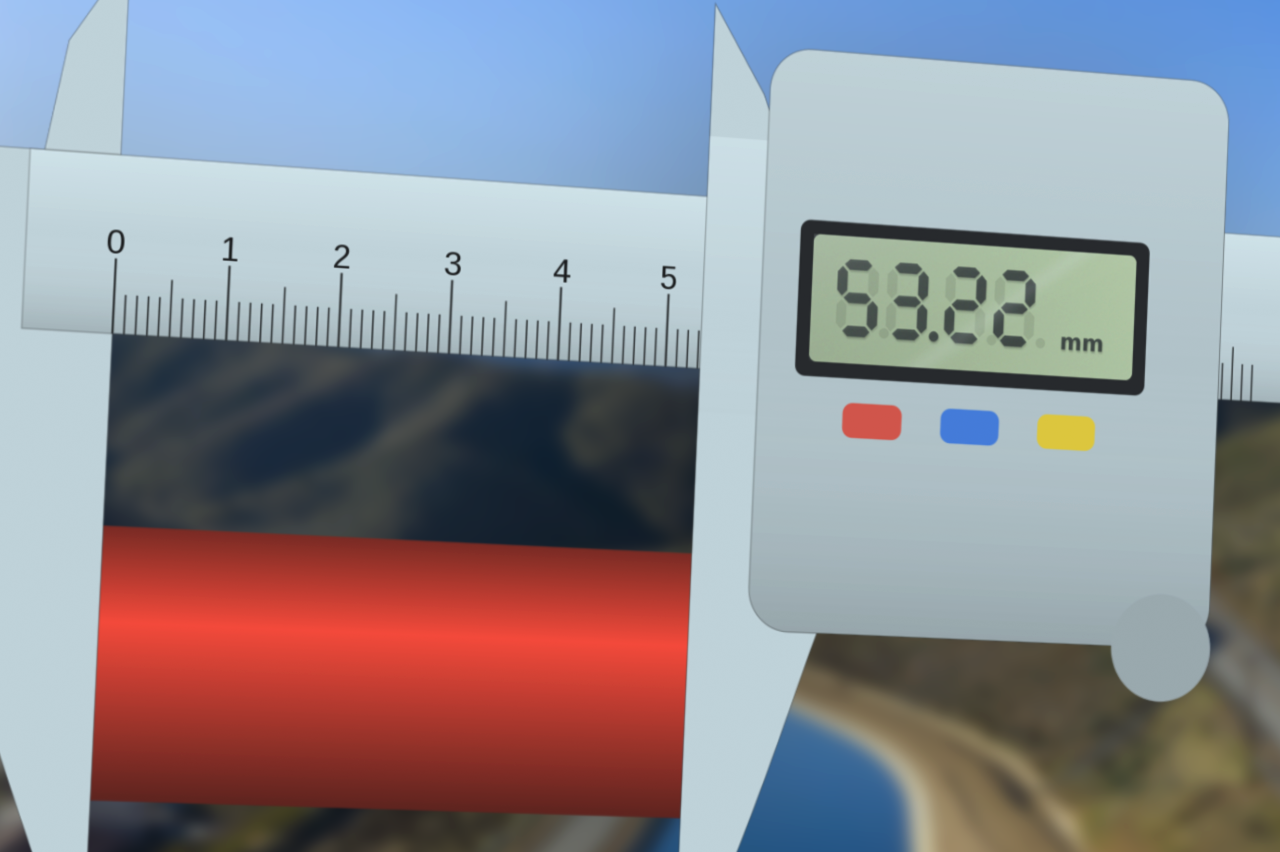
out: **53.22** mm
